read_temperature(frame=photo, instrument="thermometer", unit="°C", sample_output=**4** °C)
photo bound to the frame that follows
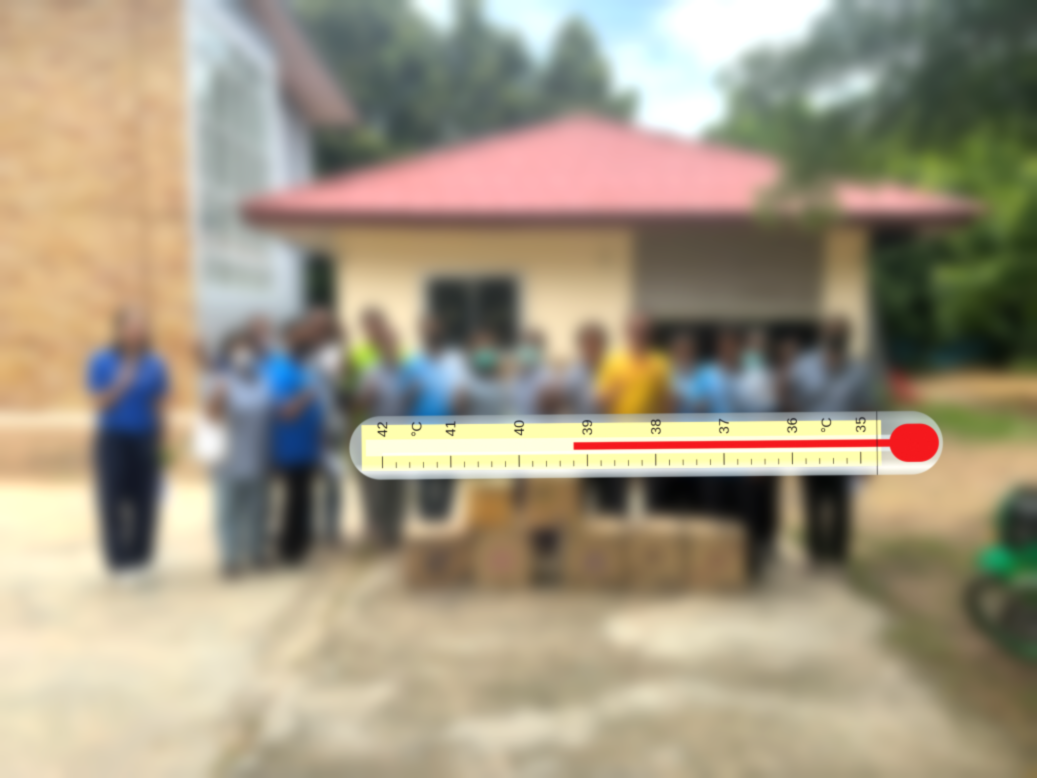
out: **39.2** °C
